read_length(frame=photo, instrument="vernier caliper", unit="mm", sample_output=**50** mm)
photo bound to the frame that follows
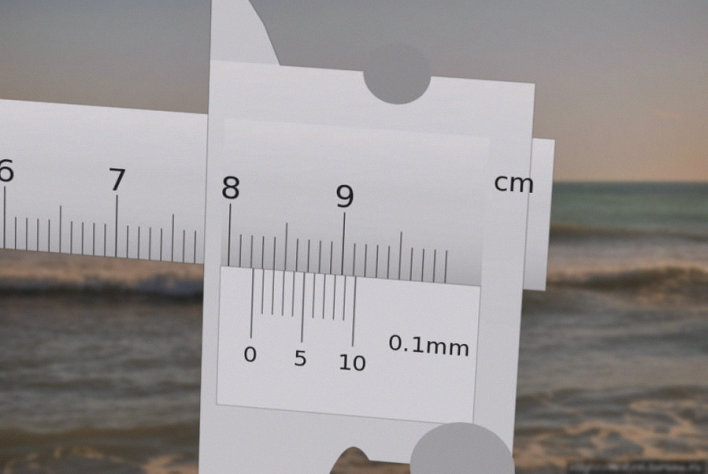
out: **82.2** mm
